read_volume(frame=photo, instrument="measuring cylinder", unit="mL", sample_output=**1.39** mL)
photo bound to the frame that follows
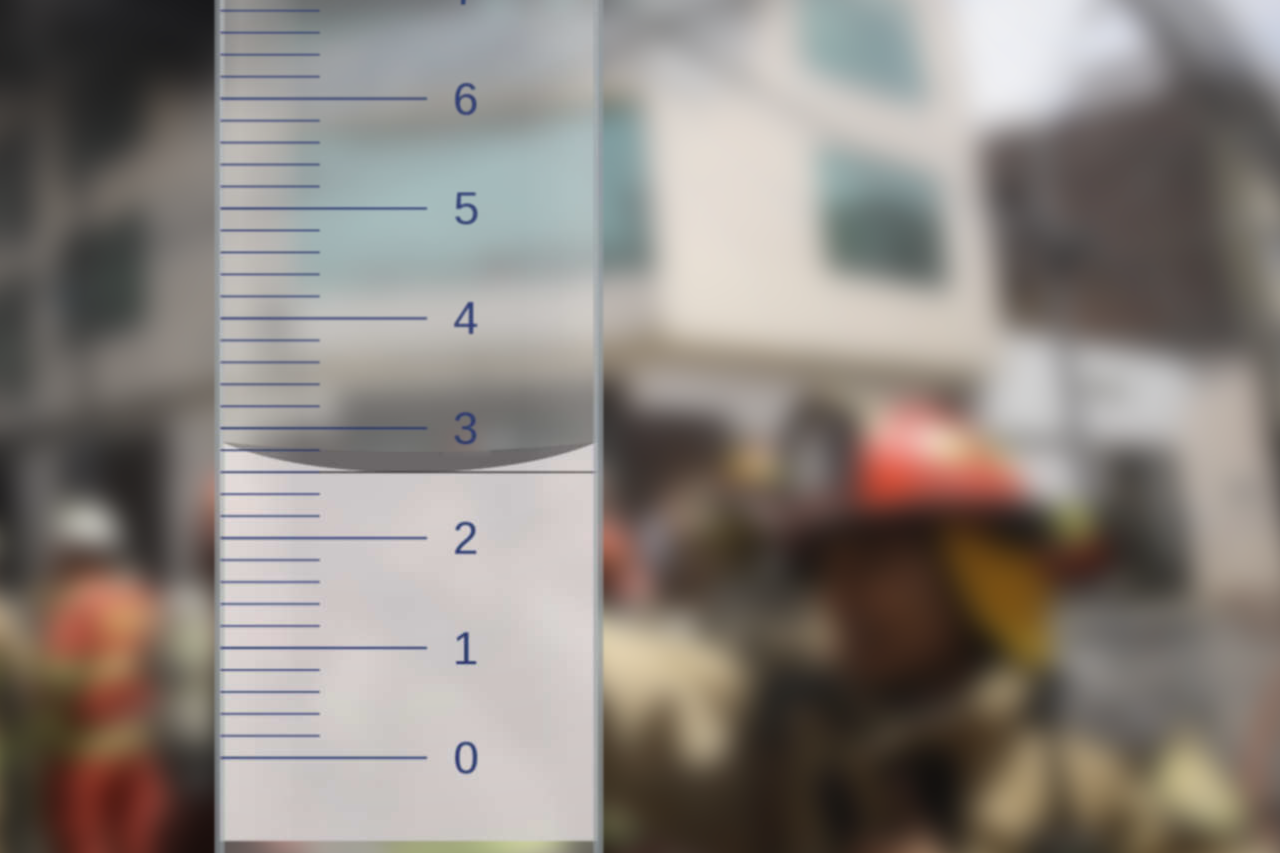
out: **2.6** mL
